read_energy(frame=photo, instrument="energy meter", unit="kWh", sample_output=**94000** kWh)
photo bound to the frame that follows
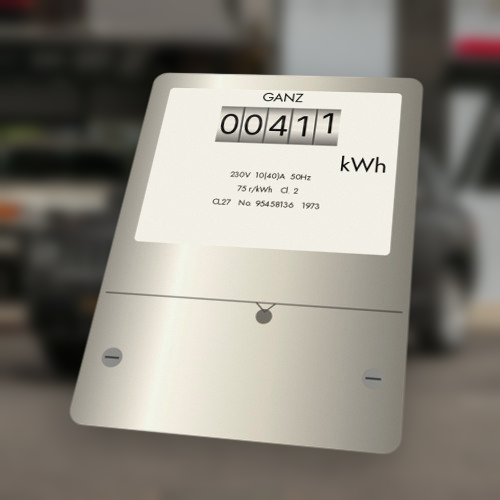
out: **411** kWh
